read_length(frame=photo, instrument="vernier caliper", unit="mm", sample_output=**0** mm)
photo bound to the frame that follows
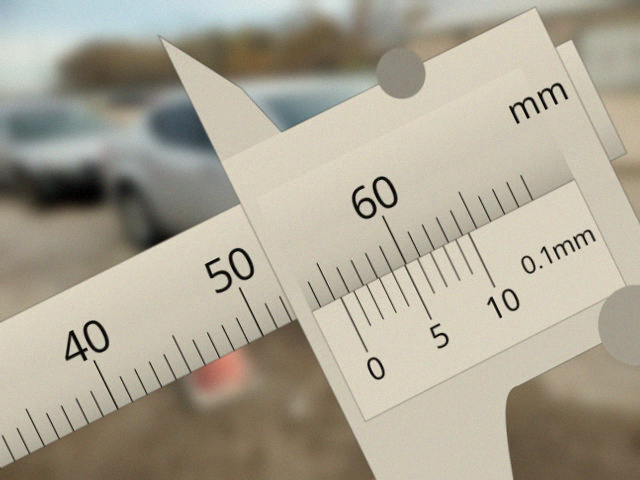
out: **55.4** mm
